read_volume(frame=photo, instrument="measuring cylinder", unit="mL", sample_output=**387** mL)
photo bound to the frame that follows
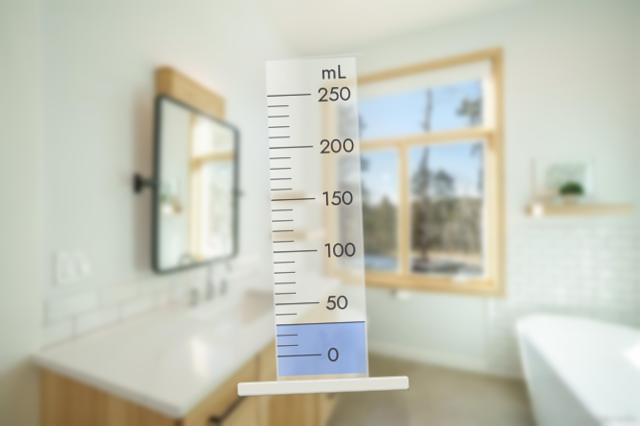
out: **30** mL
